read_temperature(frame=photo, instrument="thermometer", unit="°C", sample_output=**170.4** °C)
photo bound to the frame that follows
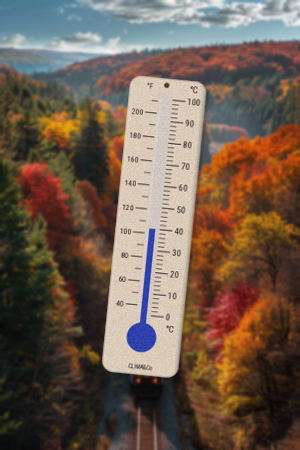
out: **40** °C
